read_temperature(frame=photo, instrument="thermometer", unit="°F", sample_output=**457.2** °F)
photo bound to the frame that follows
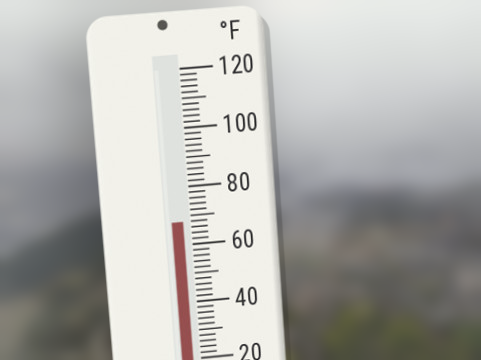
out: **68** °F
